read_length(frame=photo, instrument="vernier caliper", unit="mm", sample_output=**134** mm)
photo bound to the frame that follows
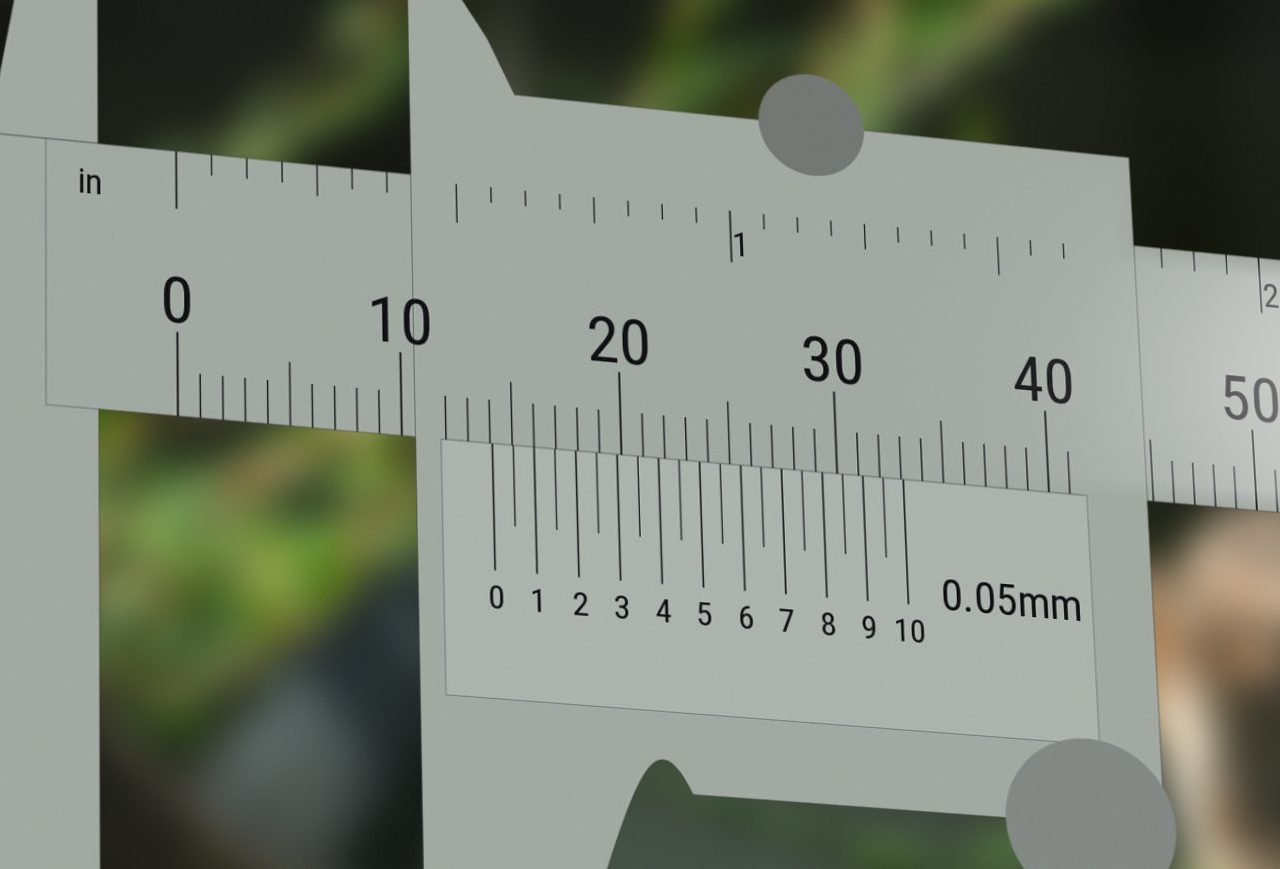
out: **14.1** mm
